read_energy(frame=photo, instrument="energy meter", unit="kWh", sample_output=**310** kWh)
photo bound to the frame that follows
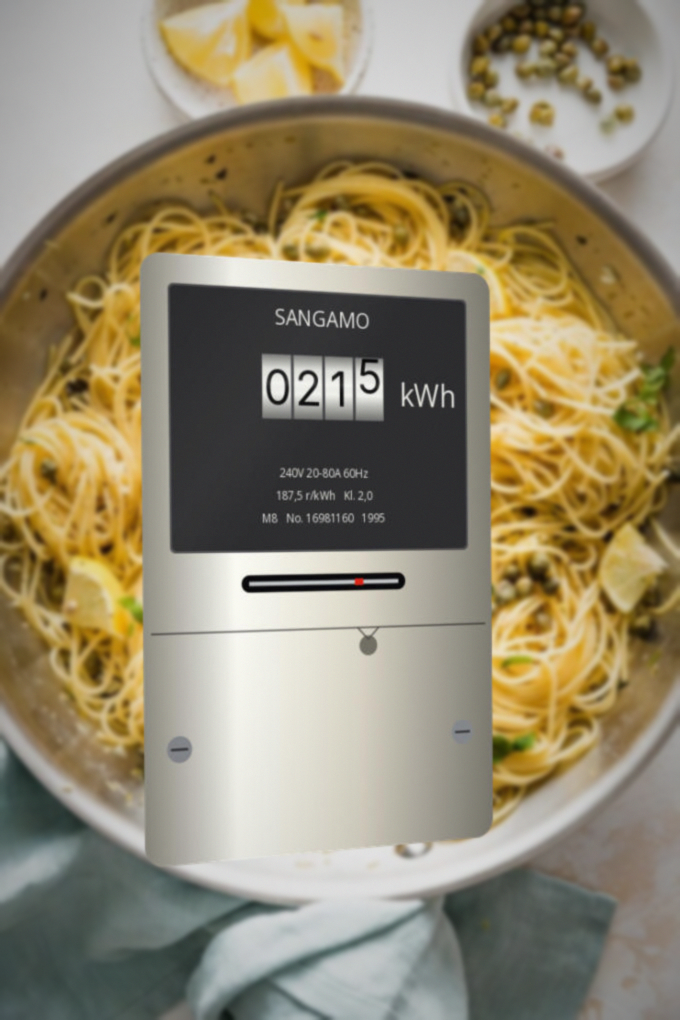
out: **215** kWh
